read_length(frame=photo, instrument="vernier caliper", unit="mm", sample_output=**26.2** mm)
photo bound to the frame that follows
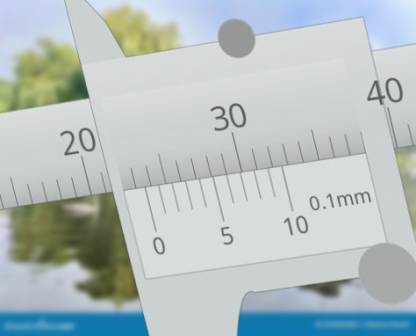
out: **23.6** mm
